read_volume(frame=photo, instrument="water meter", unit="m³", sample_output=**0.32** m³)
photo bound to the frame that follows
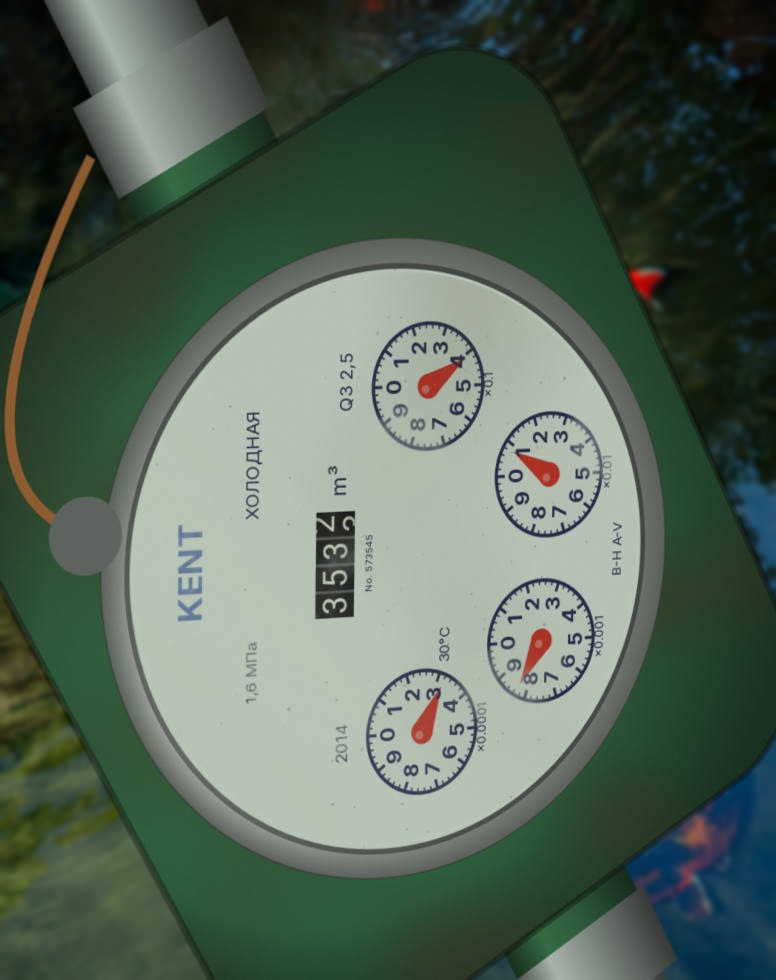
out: **3532.4083** m³
